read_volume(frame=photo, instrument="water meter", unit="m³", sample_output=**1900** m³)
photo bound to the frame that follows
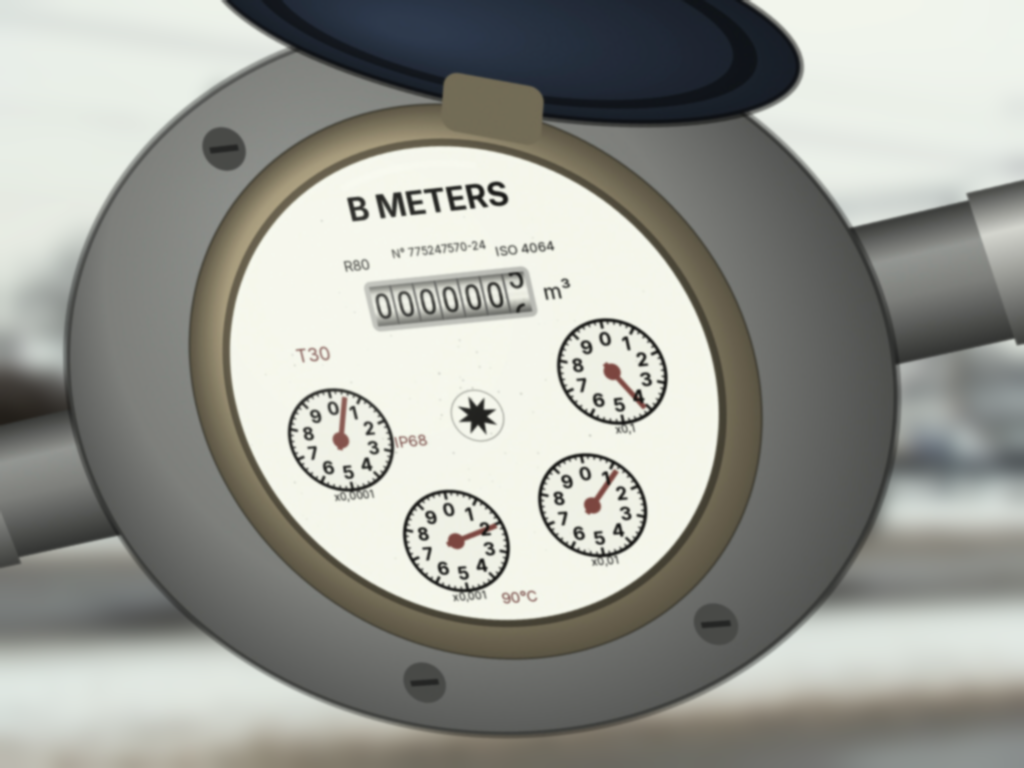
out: **5.4120** m³
